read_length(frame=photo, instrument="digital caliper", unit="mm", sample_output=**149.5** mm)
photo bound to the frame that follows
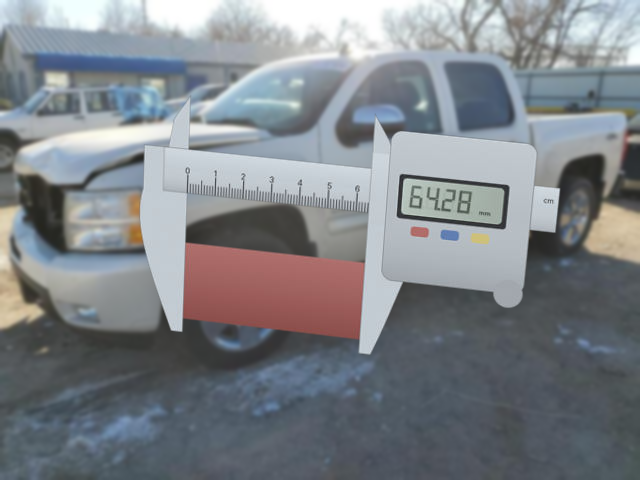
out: **64.28** mm
